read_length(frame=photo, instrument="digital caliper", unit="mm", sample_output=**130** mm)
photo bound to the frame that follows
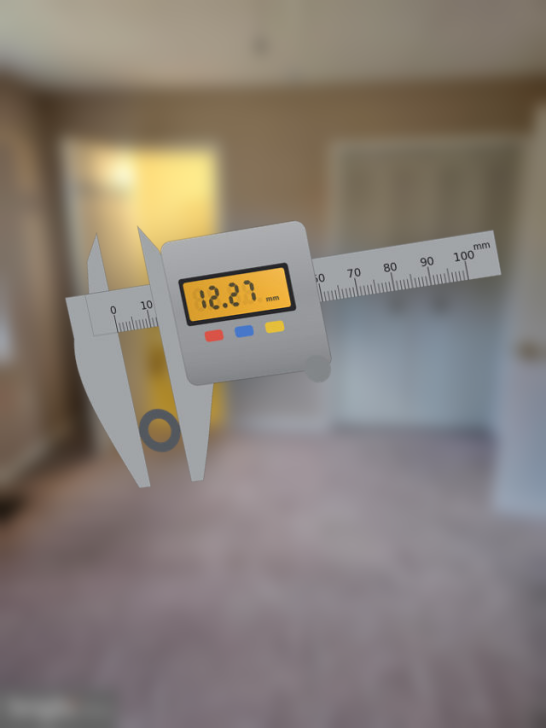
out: **12.27** mm
